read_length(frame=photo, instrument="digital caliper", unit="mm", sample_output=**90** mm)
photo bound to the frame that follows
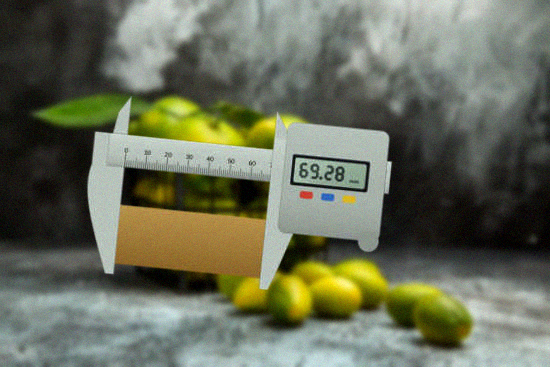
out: **69.28** mm
